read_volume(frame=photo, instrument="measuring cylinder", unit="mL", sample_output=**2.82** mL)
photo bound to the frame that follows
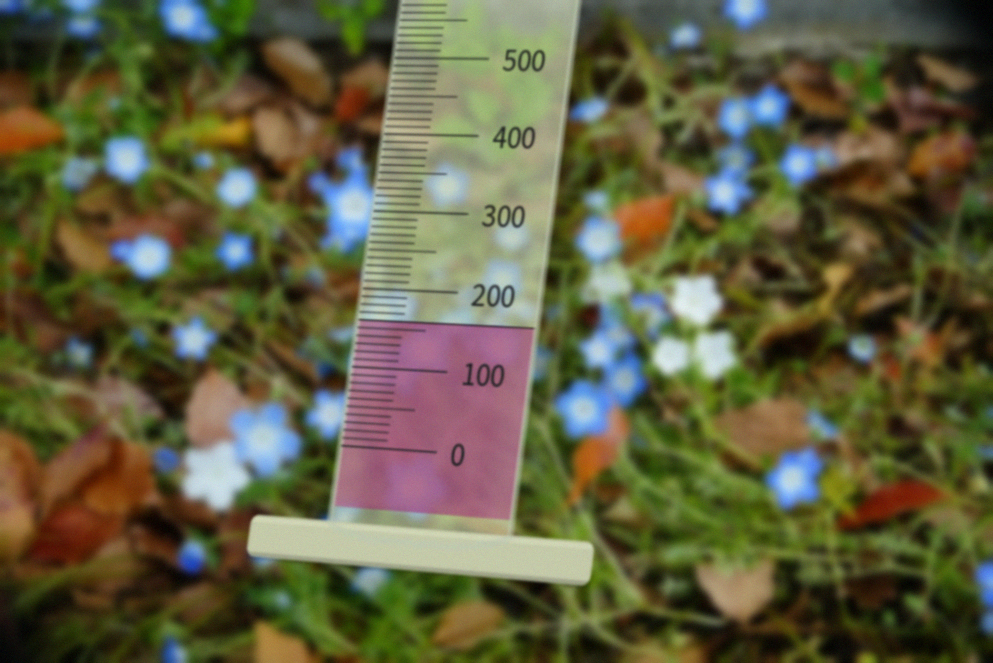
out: **160** mL
